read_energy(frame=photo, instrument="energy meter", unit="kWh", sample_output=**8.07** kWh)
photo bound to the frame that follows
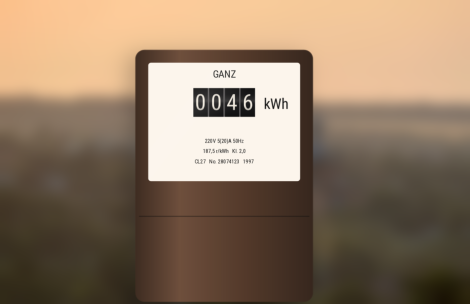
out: **46** kWh
